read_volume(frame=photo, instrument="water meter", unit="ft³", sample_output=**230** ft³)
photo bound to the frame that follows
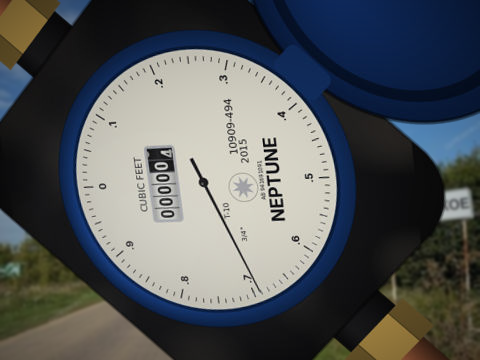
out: **3.69** ft³
